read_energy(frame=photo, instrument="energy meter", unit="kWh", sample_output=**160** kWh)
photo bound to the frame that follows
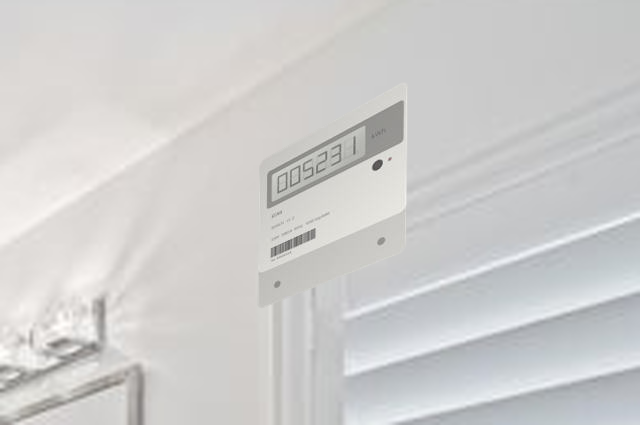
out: **5231** kWh
